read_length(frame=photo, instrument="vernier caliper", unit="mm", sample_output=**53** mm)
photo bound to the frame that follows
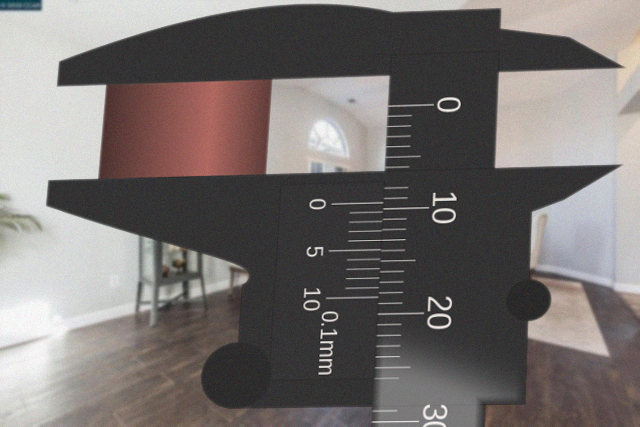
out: **9.4** mm
